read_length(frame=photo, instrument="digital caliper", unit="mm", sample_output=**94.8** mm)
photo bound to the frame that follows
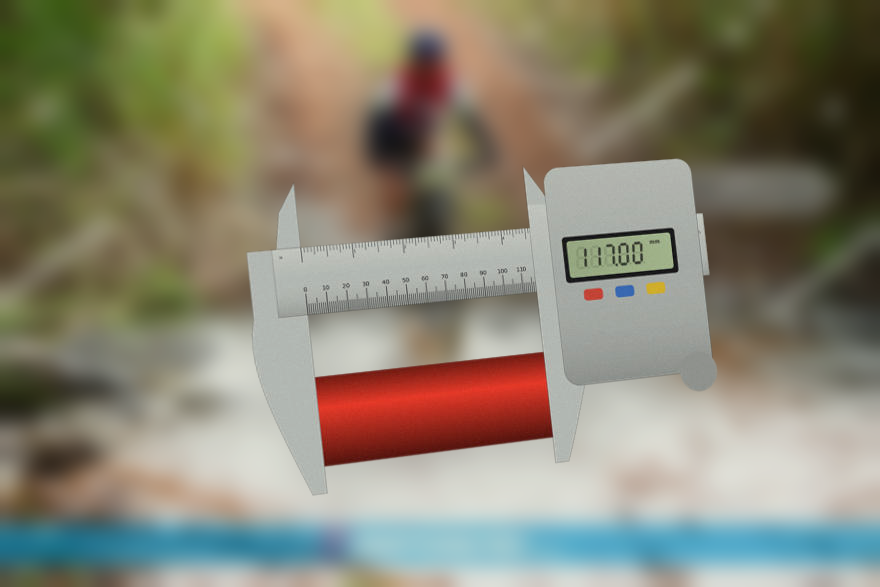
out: **117.00** mm
